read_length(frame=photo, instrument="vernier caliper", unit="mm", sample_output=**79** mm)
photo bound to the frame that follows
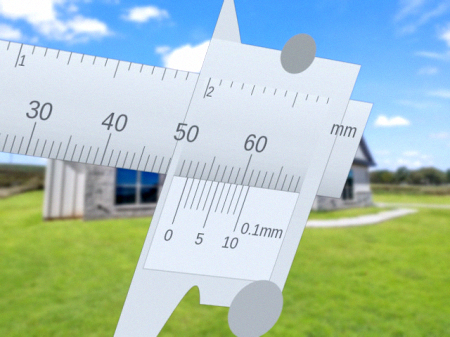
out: **52.2** mm
